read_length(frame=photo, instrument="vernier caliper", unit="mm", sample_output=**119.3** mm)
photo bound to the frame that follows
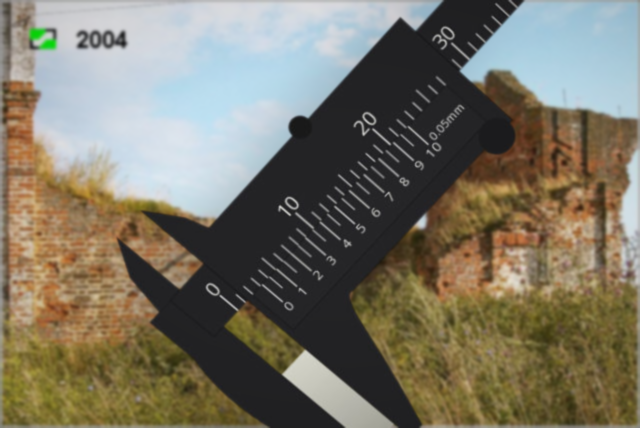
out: **3.2** mm
